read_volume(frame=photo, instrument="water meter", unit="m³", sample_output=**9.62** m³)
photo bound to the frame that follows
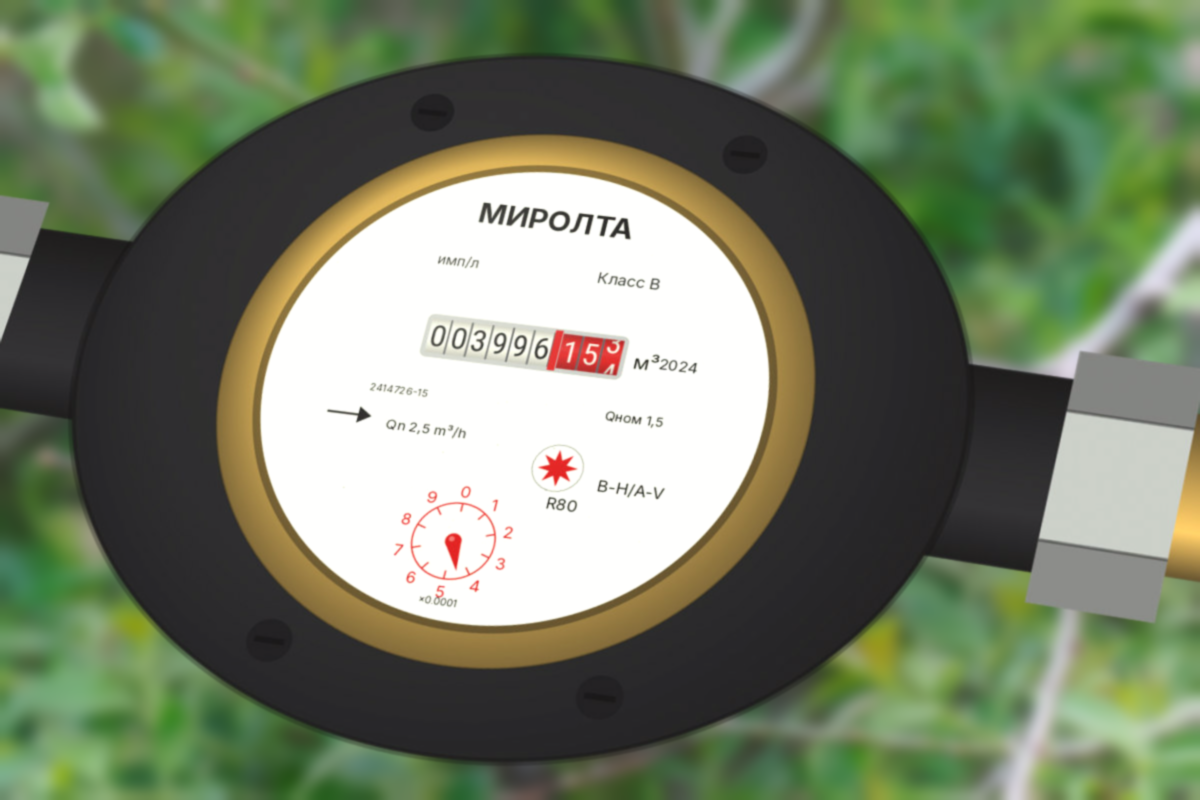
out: **3996.1534** m³
